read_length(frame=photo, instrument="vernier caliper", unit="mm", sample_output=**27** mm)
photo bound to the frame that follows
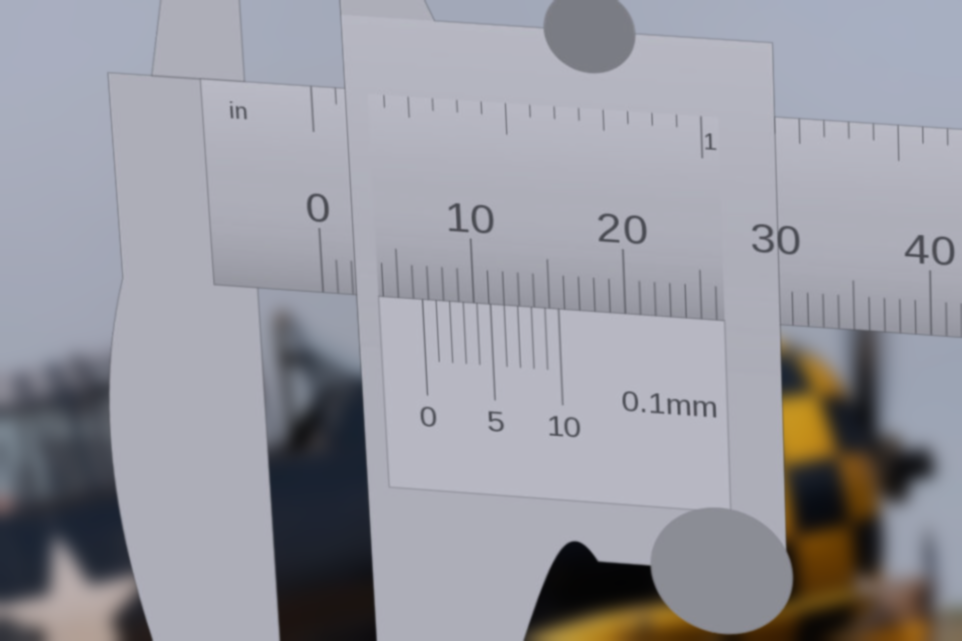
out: **6.6** mm
